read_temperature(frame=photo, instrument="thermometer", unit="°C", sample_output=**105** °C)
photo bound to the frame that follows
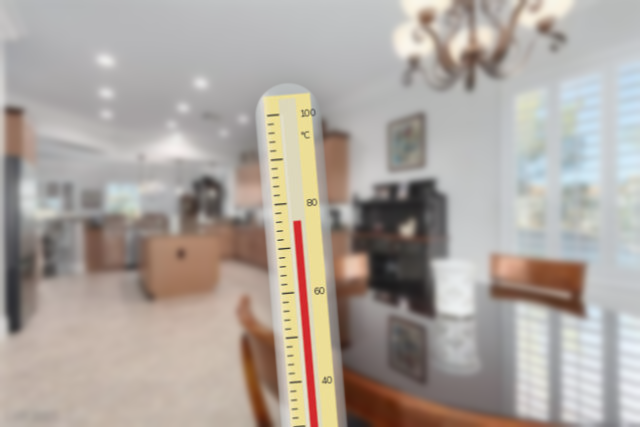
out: **76** °C
